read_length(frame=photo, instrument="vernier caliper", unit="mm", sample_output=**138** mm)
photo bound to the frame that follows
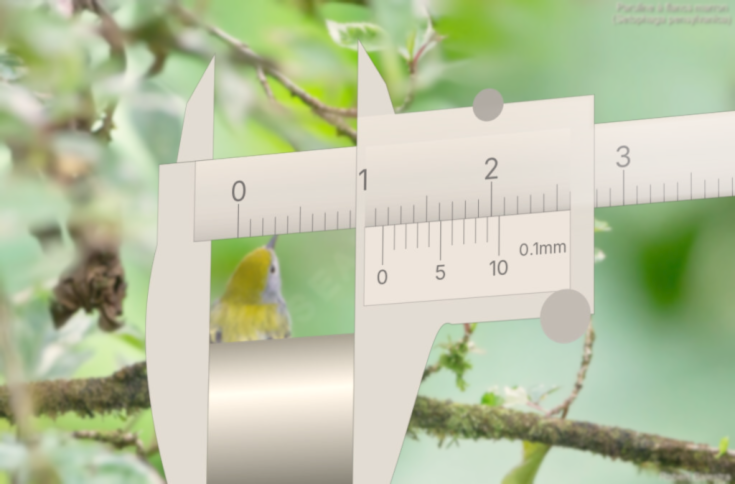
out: **11.6** mm
